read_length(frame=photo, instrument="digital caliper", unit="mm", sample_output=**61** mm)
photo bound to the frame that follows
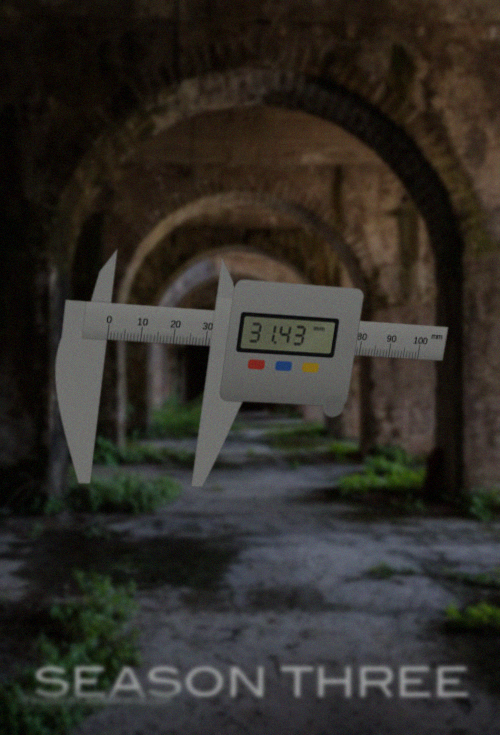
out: **31.43** mm
